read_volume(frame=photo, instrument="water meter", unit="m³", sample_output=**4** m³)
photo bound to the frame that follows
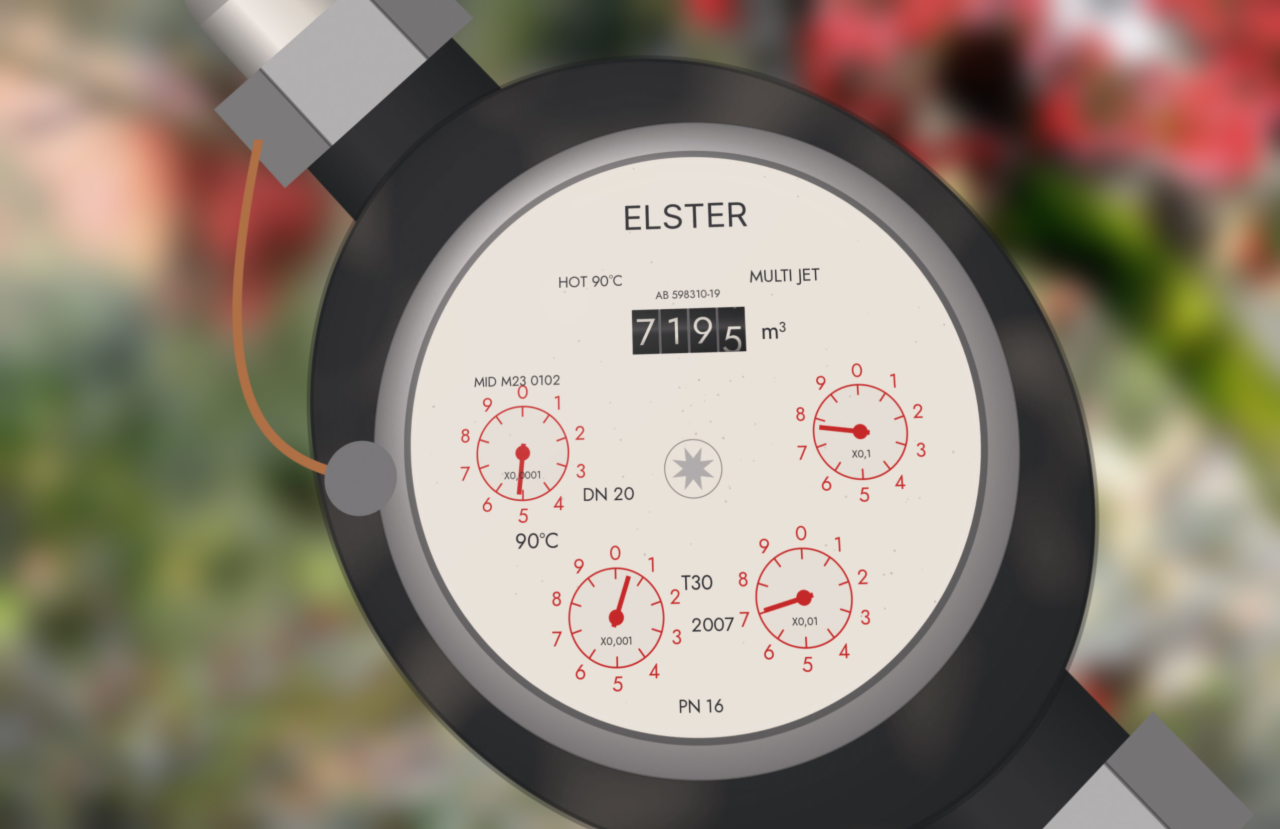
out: **7194.7705** m³
